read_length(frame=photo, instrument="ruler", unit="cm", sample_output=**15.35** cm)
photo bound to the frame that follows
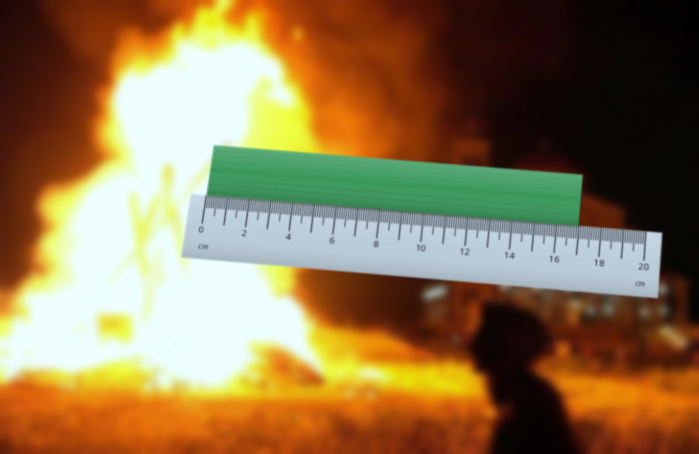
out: **17** cm
